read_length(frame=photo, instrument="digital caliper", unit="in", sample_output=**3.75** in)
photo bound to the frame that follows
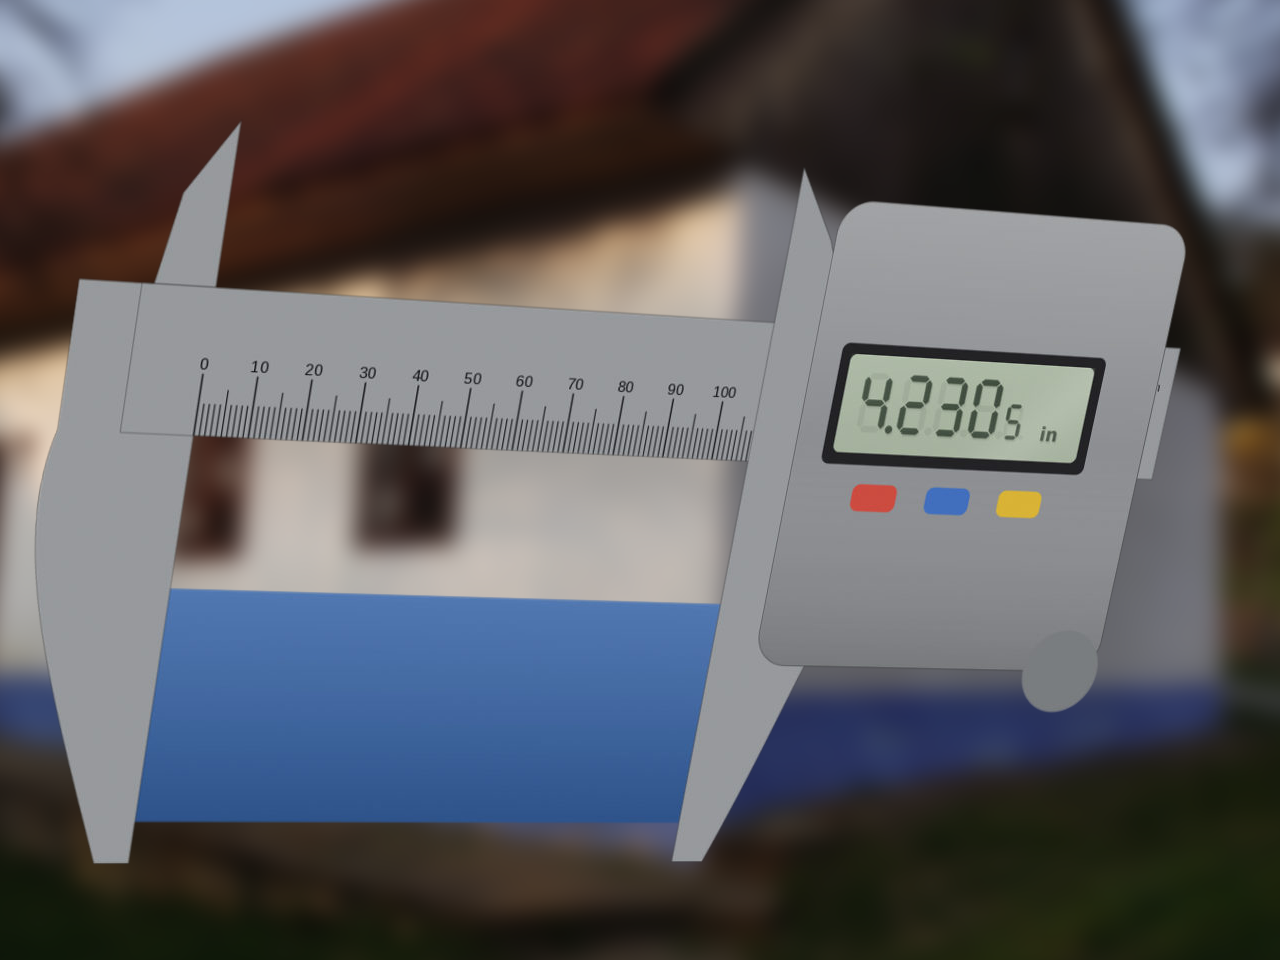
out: **4.2305** in
